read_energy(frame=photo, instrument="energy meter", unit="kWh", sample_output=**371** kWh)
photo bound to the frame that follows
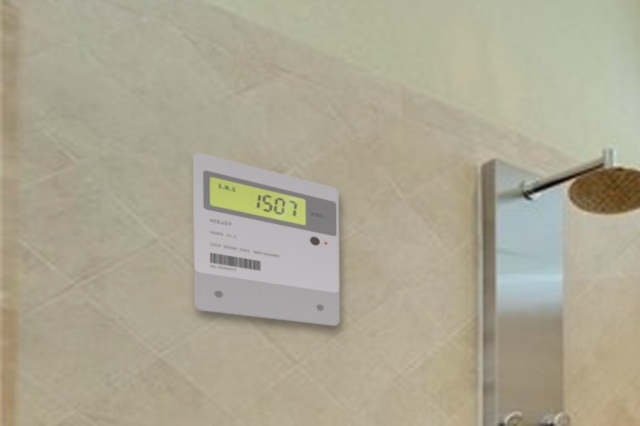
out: **1507** kWh
